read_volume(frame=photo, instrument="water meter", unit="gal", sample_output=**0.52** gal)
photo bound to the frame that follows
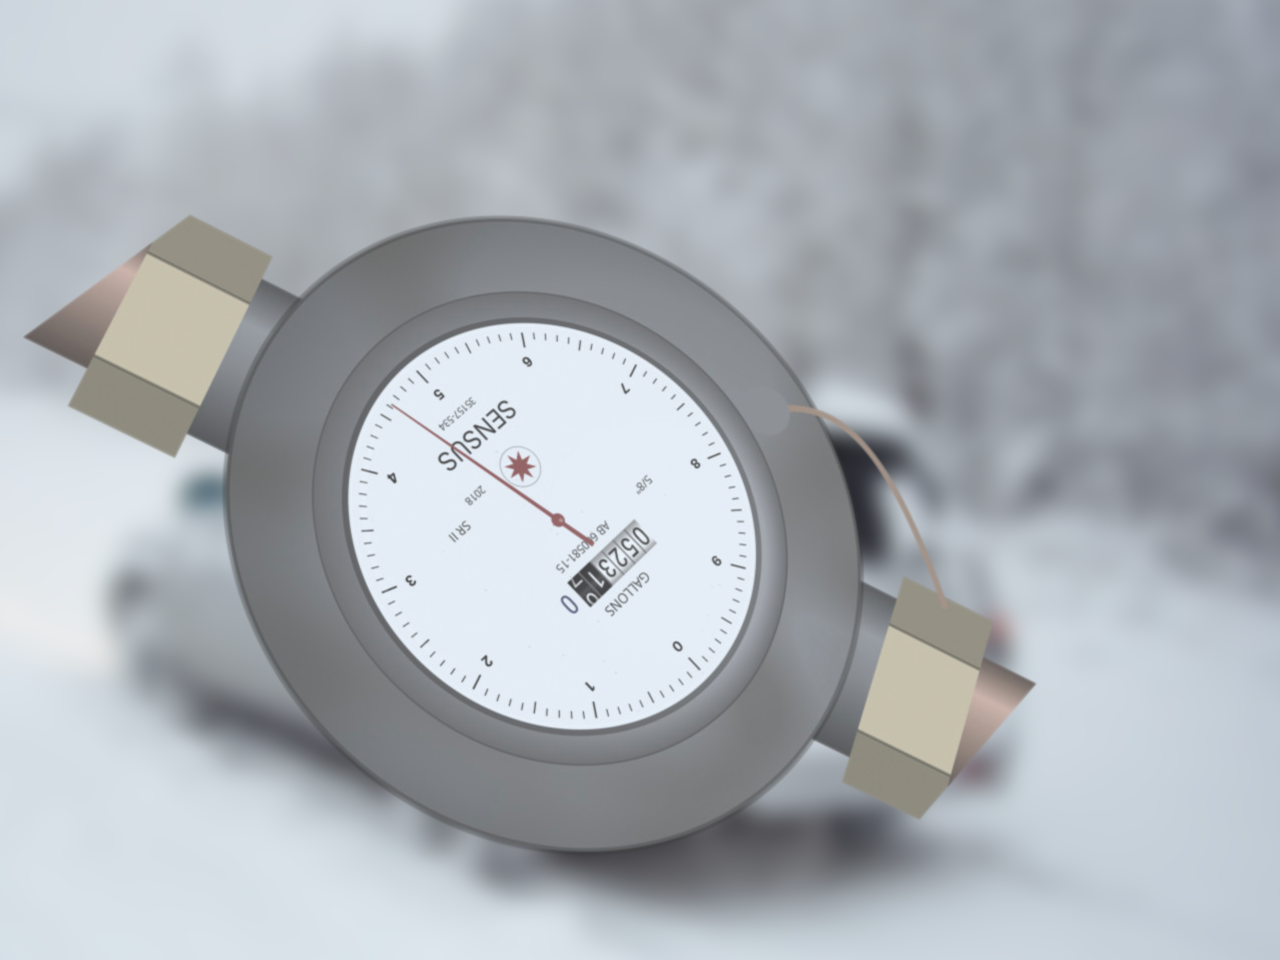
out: **523164.6** gal
